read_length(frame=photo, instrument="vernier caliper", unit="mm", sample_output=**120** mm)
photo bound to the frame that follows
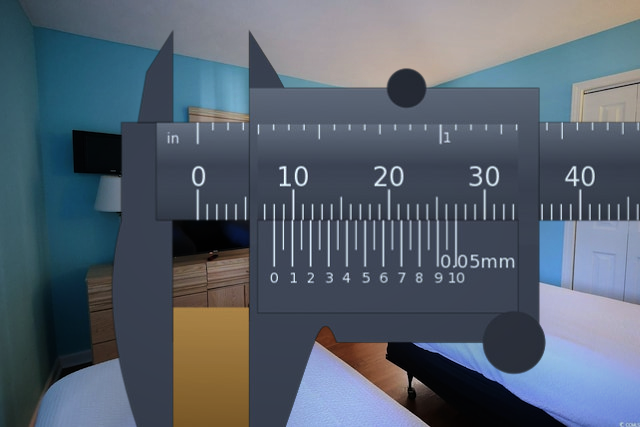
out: **8.0** mm
